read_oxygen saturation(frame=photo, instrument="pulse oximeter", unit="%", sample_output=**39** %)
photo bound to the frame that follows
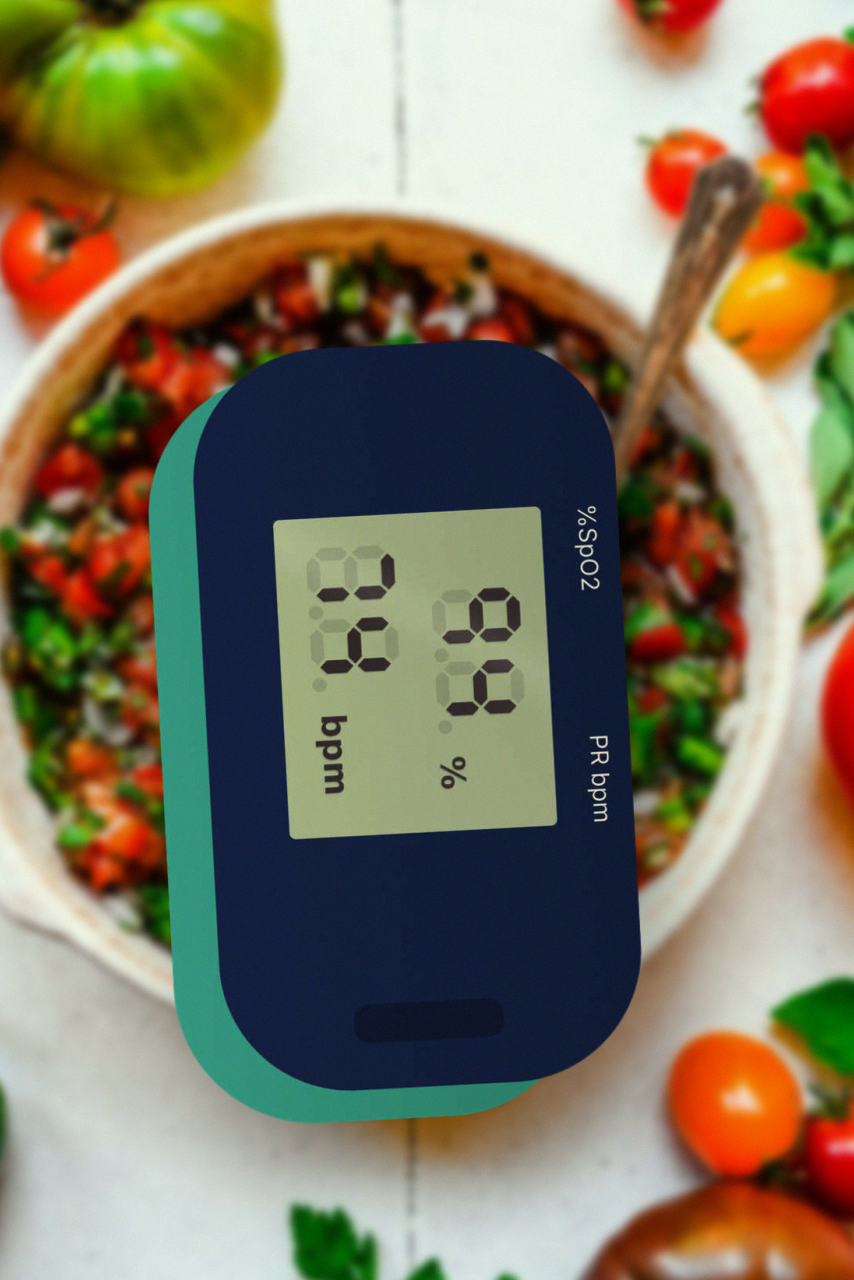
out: **94** %
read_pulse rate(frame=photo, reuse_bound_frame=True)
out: **74** bpm
